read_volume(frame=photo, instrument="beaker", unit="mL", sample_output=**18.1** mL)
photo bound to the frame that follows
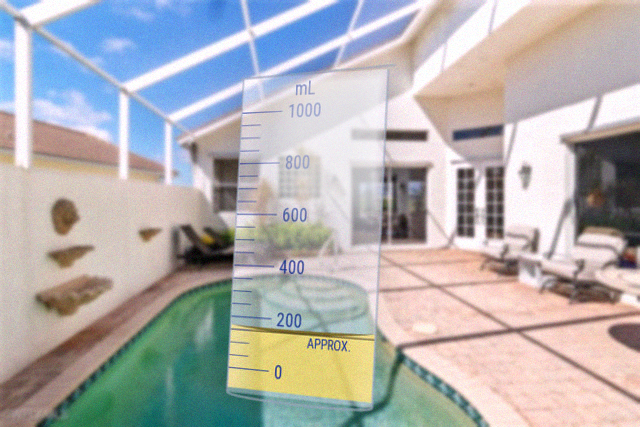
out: **150** mL
